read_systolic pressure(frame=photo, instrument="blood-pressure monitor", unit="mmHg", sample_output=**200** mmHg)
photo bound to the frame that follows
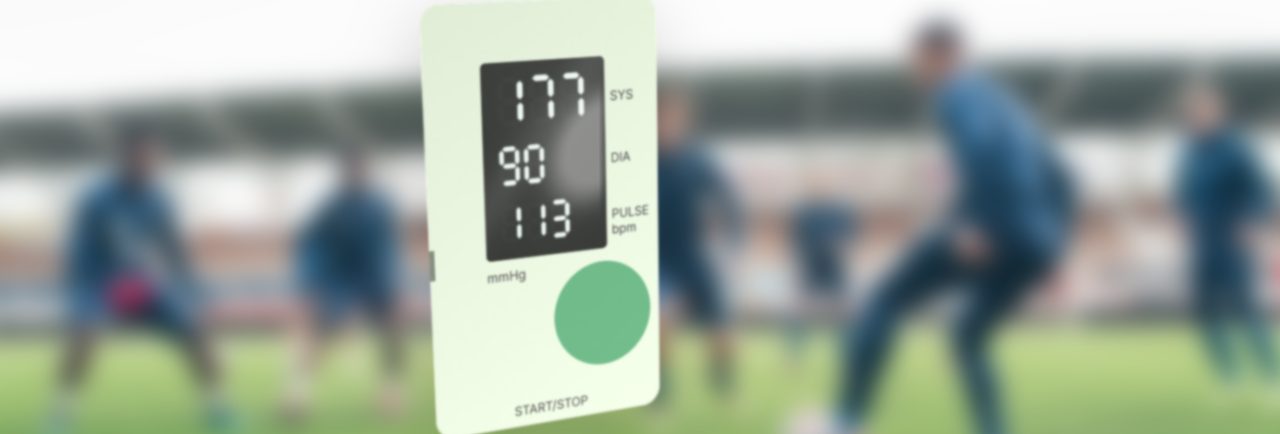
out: **177** mmHg
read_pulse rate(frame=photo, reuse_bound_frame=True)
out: **113** bpm
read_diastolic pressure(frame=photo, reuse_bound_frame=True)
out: **90** mmHg
